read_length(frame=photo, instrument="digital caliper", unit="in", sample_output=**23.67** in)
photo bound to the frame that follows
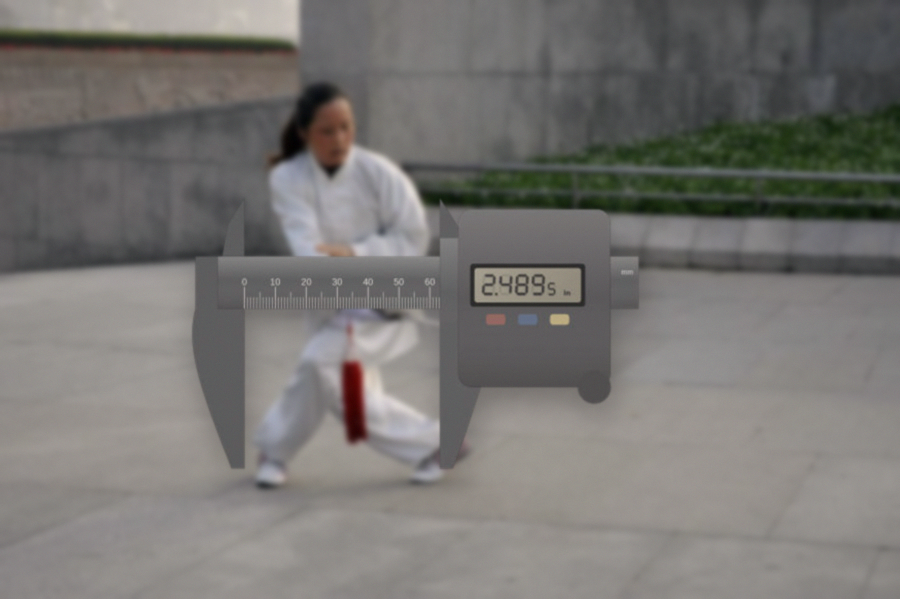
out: **2.4895** in
